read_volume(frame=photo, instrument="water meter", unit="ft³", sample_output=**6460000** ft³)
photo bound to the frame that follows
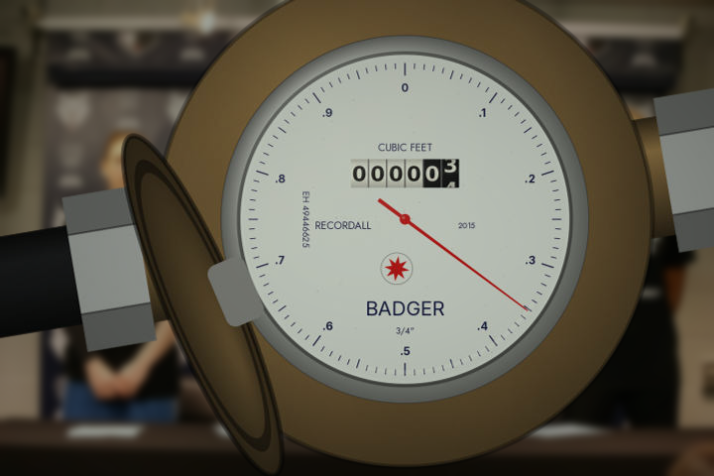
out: **3.35** ft³
